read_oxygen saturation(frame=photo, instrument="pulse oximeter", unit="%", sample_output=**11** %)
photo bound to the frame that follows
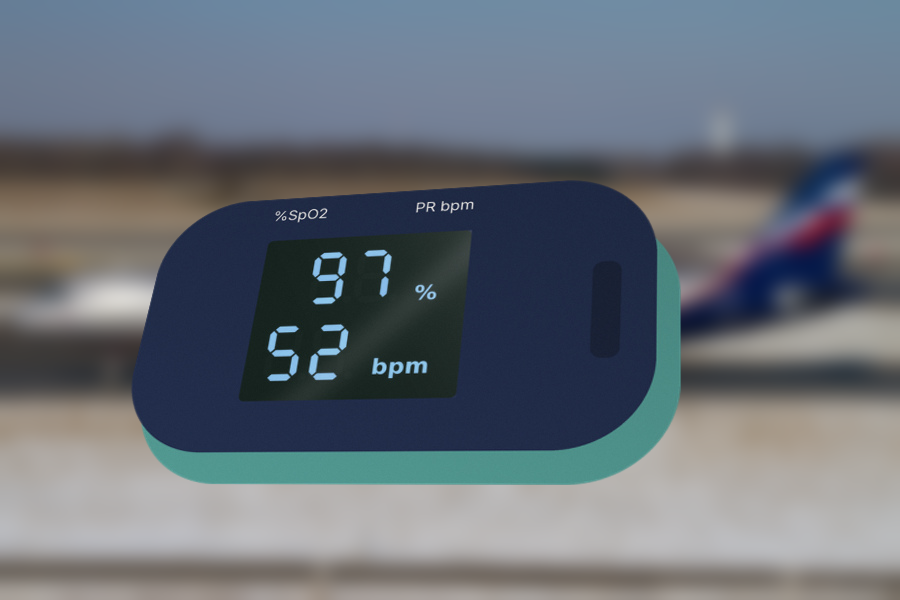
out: **97** %
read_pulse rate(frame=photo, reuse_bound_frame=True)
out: **52** bpm
